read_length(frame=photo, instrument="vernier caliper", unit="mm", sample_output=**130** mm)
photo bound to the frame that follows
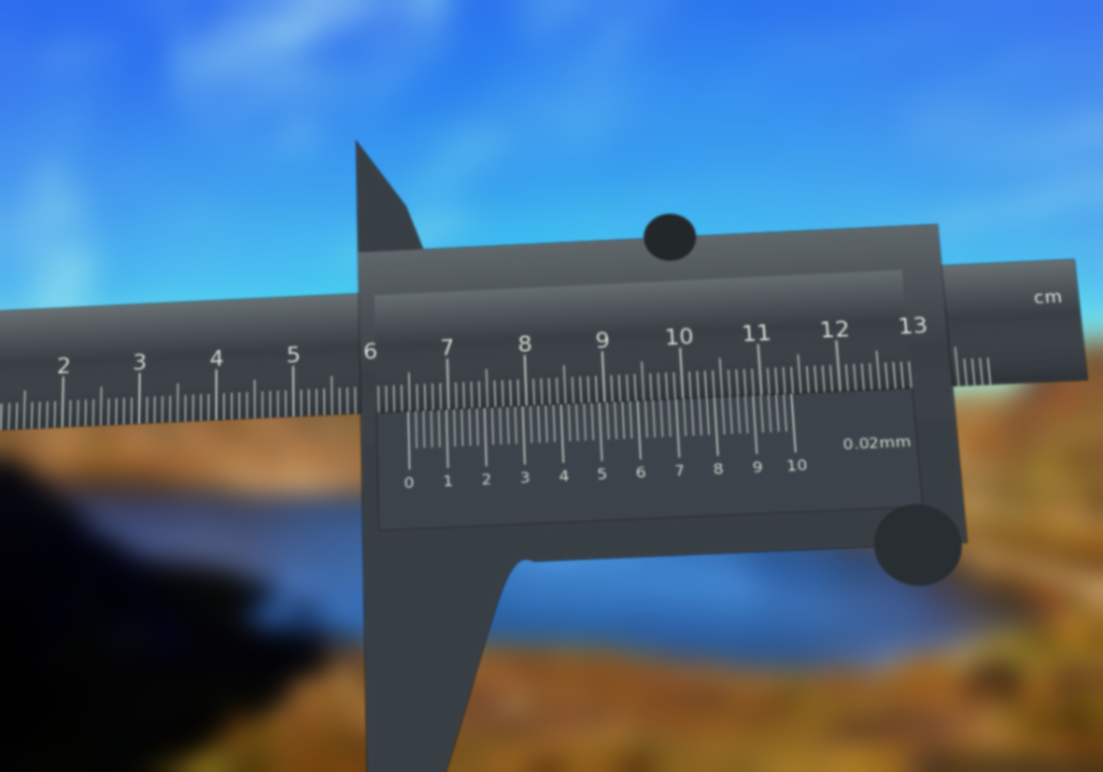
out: **64.8** mm
